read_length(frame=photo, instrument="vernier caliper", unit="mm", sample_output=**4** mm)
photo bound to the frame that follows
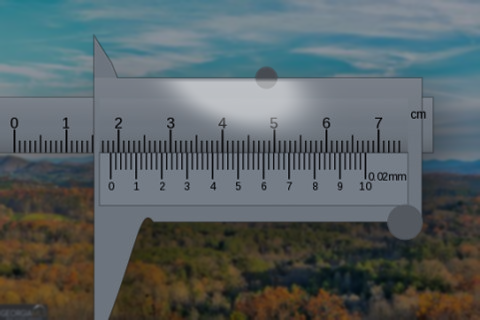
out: **18.5** mm
